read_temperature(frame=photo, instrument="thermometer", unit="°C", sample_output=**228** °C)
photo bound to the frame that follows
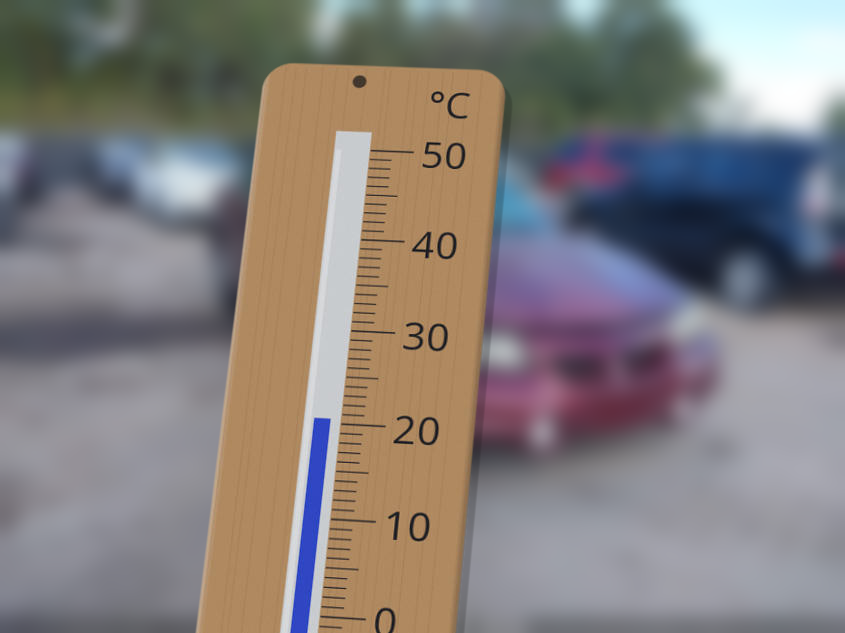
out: **20.5** °C
